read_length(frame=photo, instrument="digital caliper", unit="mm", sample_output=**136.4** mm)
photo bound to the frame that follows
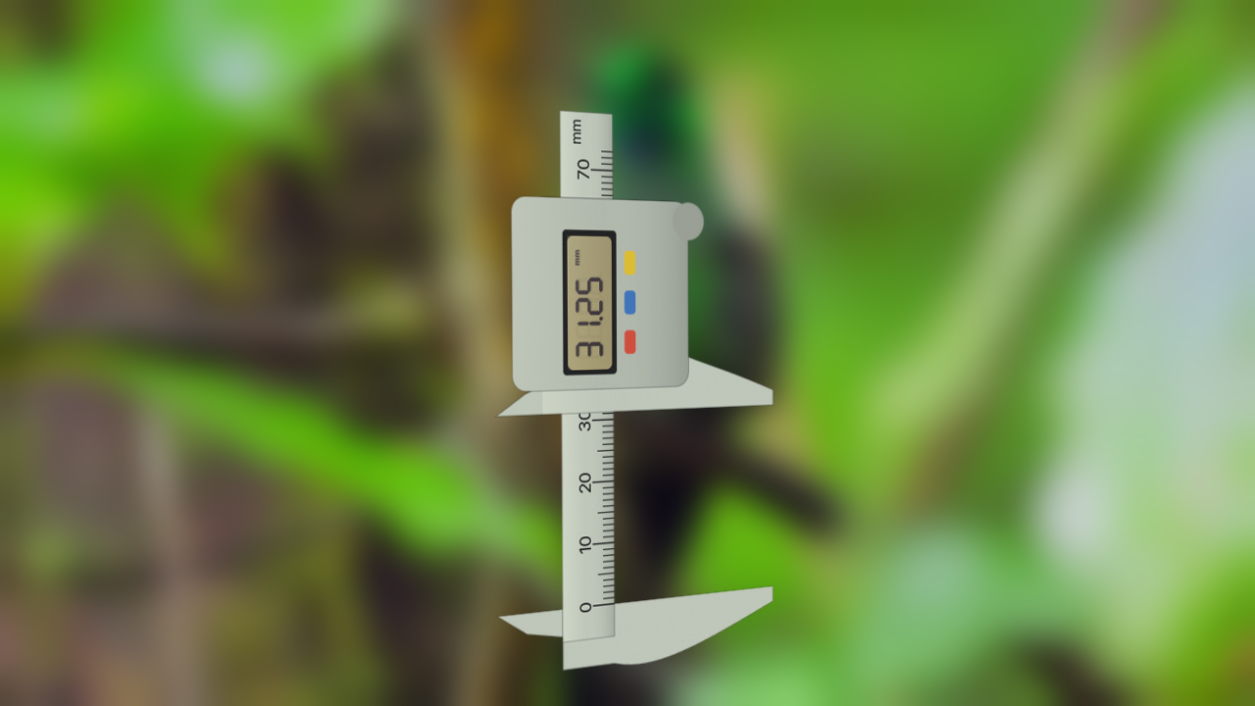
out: **31.25** mm
